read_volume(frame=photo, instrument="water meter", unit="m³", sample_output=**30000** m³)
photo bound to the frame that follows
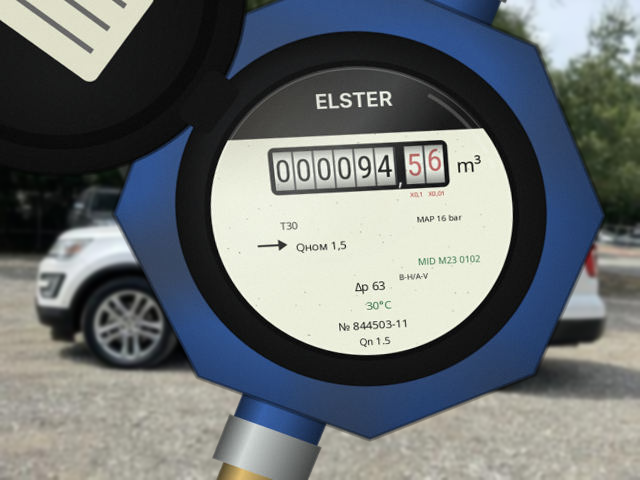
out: **94.56** m³
